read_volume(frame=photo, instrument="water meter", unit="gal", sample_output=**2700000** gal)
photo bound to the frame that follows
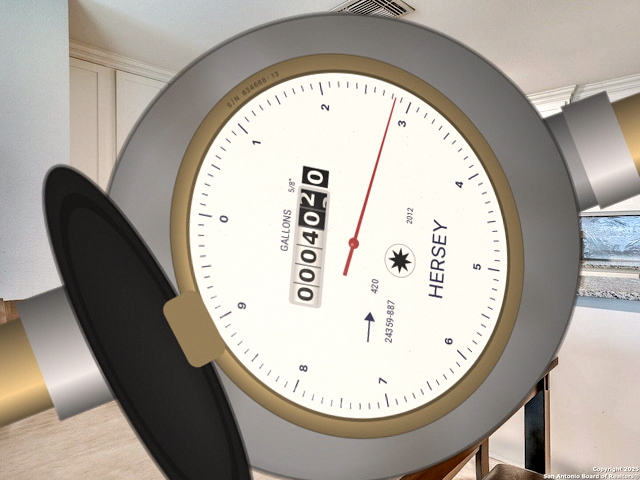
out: **4022.8** gal
